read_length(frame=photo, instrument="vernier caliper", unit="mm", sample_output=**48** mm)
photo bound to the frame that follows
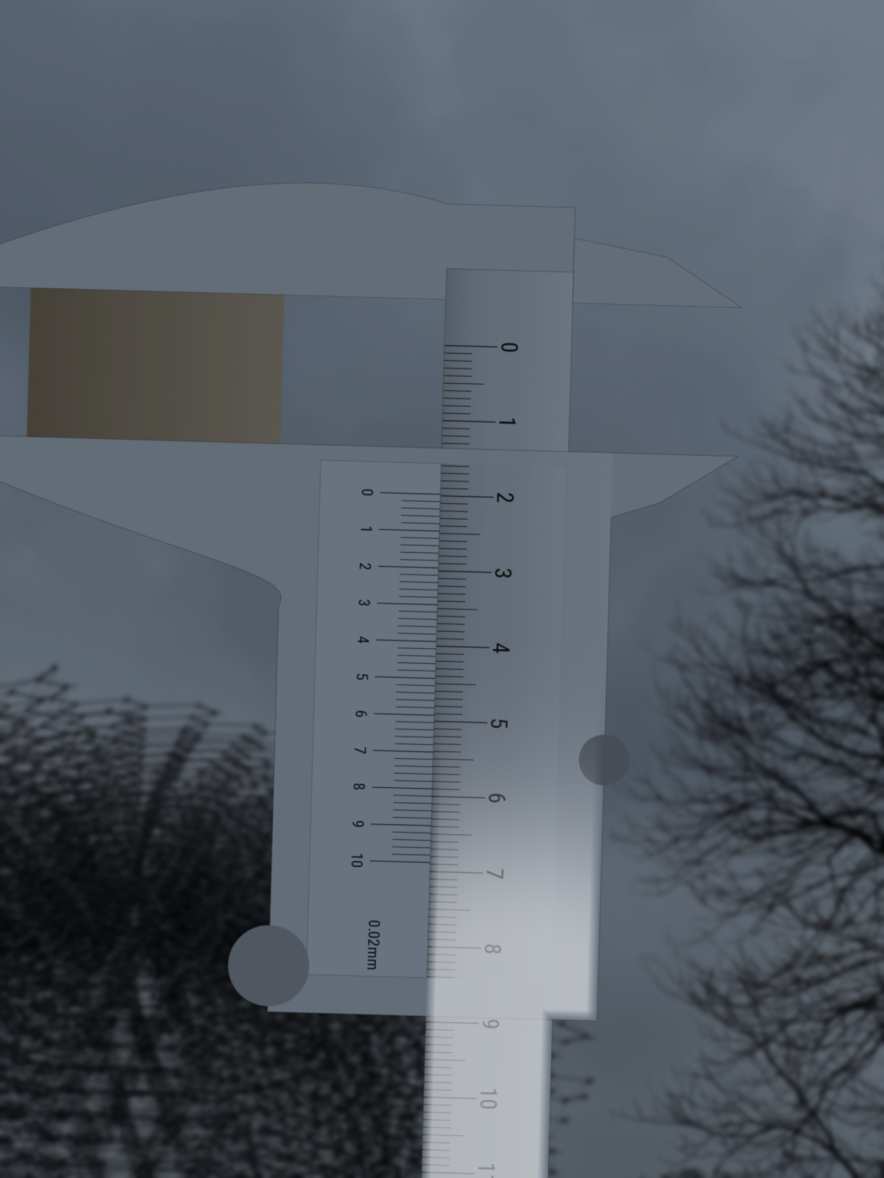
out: **19.8** mm
